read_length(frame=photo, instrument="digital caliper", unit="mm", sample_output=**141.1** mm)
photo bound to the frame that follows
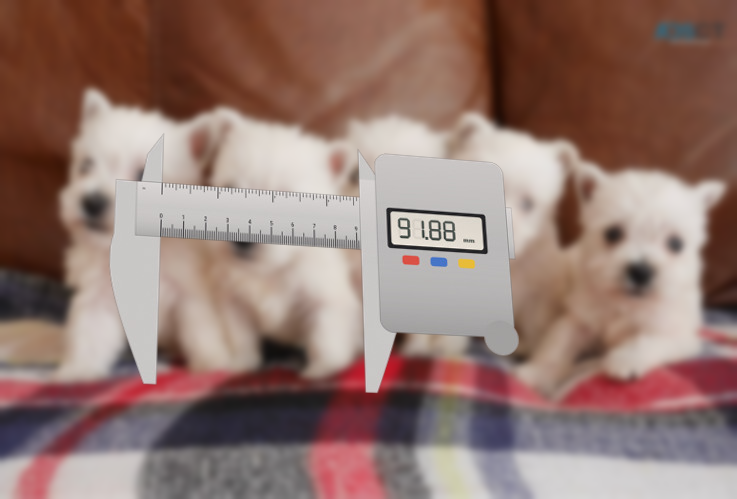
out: **91.88** mm
